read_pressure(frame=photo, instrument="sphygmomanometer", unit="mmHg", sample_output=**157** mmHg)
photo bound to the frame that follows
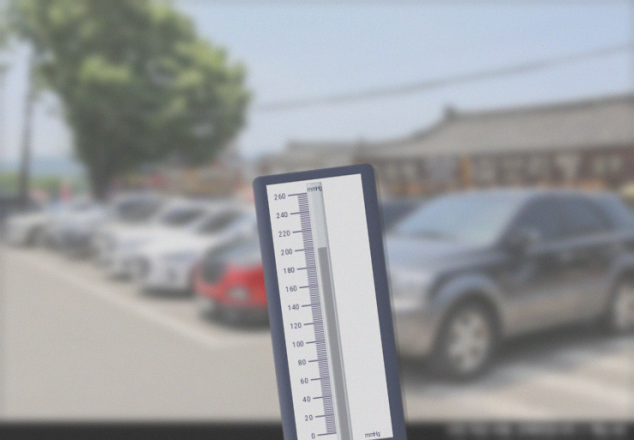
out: **200** mmHg
